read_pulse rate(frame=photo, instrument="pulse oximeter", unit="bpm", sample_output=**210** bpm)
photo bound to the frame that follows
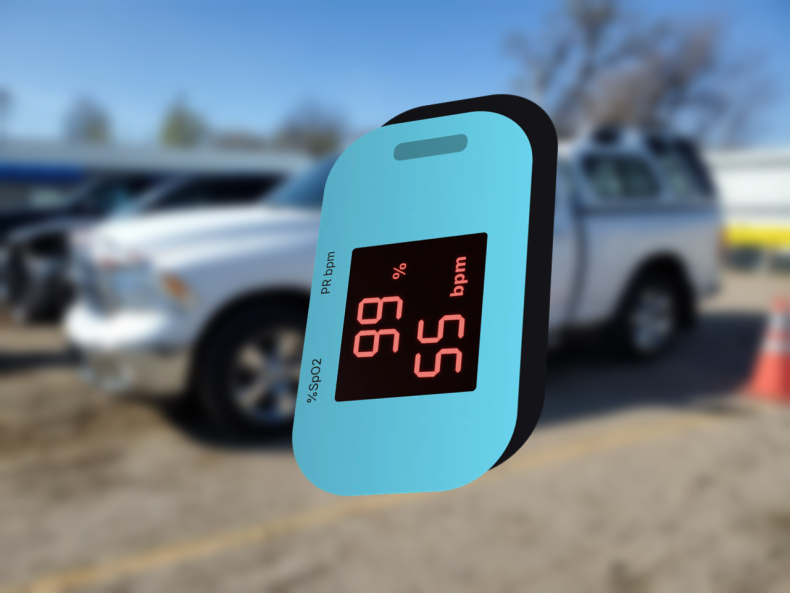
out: **55** bpm
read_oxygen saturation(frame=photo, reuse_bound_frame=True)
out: **99** %
